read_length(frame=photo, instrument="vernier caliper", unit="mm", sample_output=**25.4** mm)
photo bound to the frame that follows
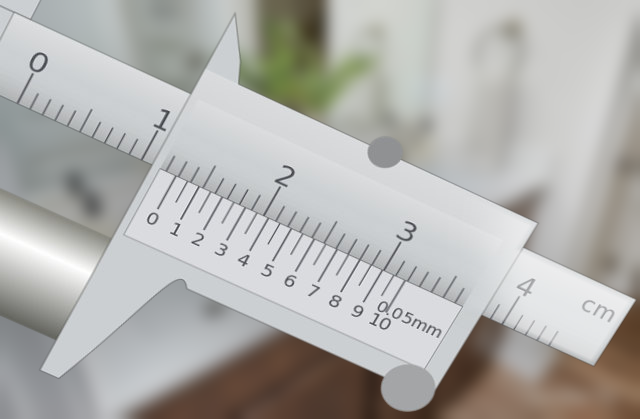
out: **12.8** mm
